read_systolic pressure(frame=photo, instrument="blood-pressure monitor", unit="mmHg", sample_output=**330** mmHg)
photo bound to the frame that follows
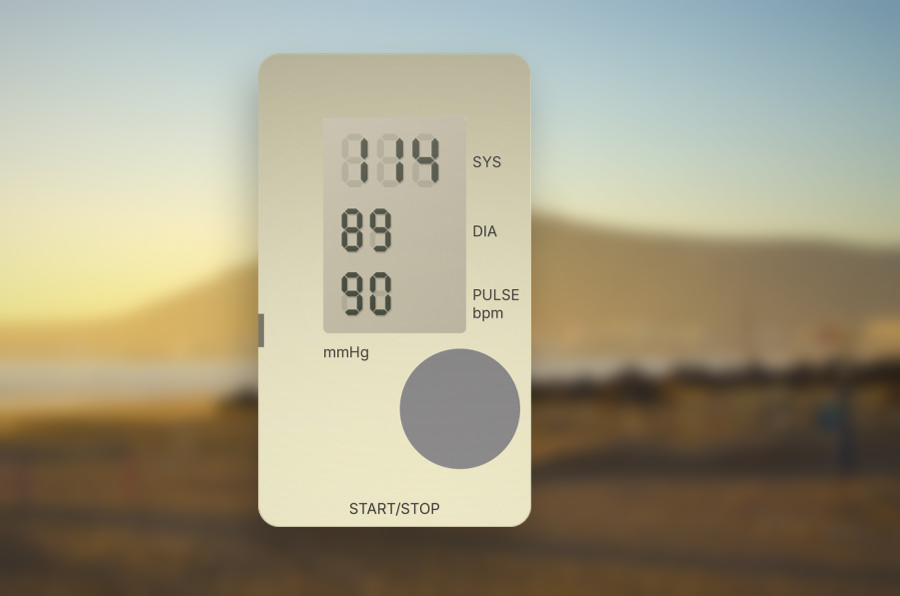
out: **114** mmHg
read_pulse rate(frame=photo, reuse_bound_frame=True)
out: **90** bpm
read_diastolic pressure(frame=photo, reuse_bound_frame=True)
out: **89** mmHg
